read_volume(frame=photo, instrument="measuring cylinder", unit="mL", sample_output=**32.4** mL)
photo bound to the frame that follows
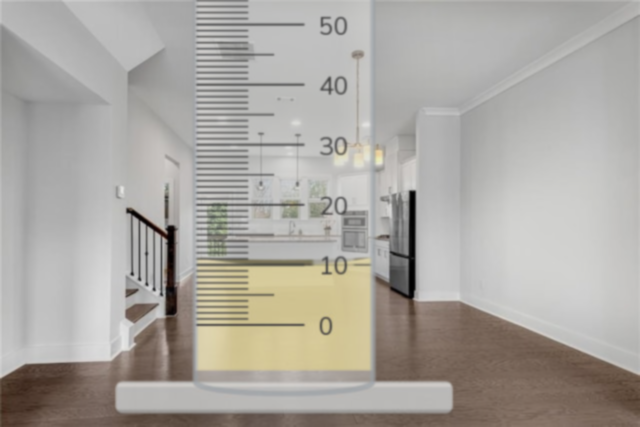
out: **10** mL
